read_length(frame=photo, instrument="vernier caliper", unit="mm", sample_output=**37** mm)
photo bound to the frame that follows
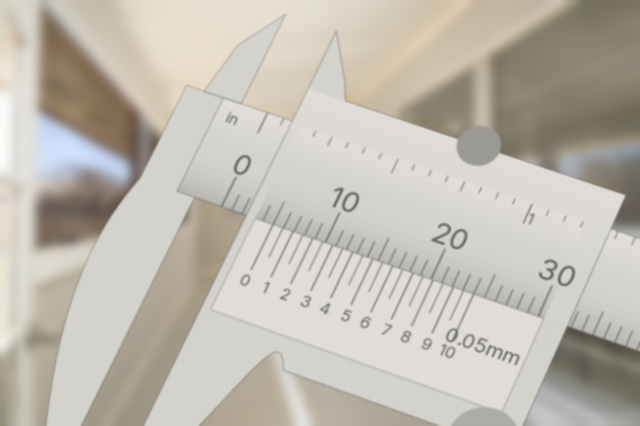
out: **5.0** mm
